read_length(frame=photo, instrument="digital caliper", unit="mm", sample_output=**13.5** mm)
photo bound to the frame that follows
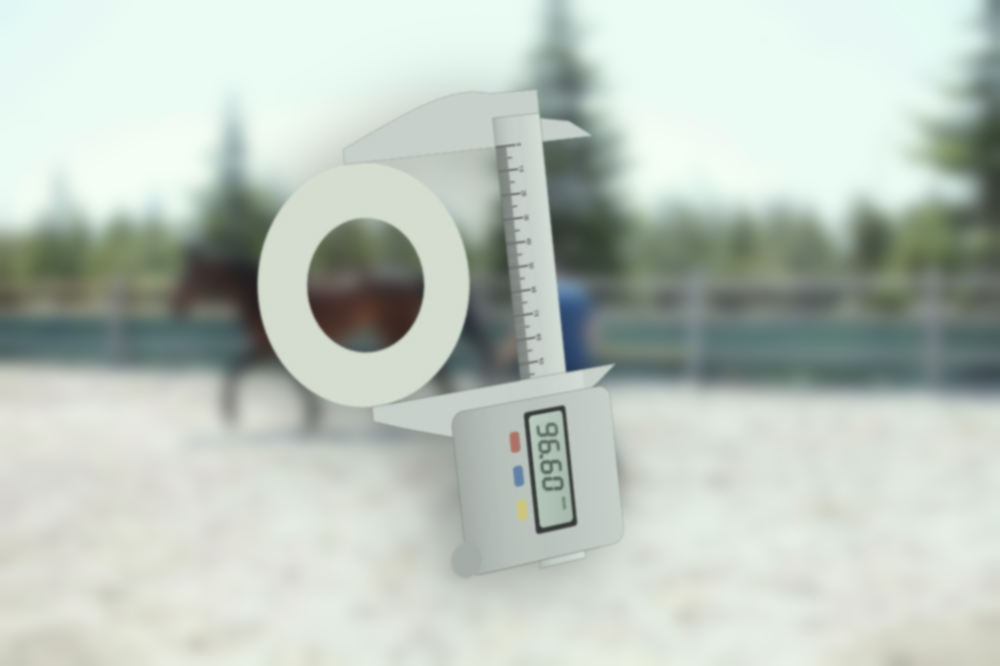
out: **96.60** mm
